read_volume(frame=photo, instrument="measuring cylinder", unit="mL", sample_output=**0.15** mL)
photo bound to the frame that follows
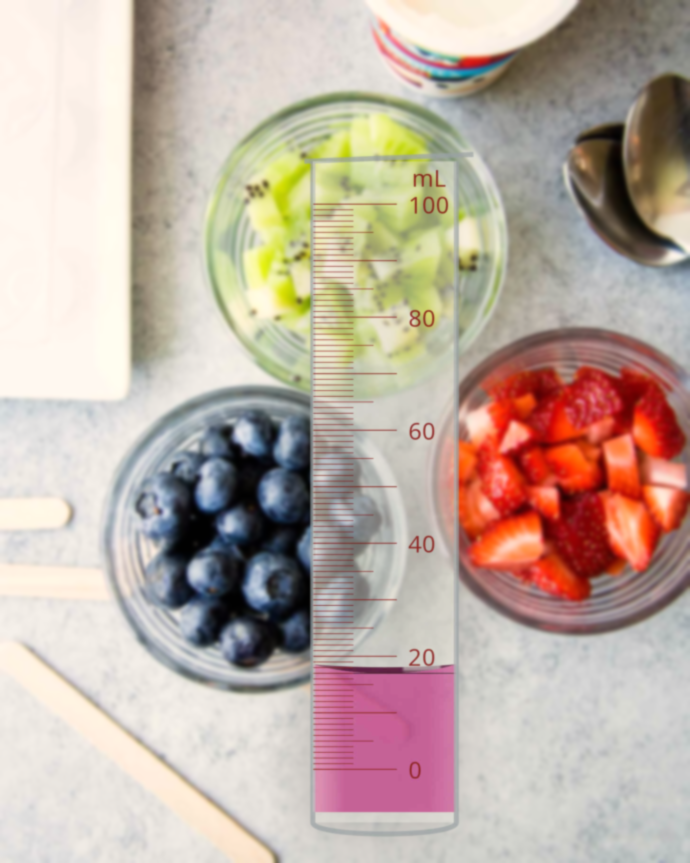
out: **17** mL
